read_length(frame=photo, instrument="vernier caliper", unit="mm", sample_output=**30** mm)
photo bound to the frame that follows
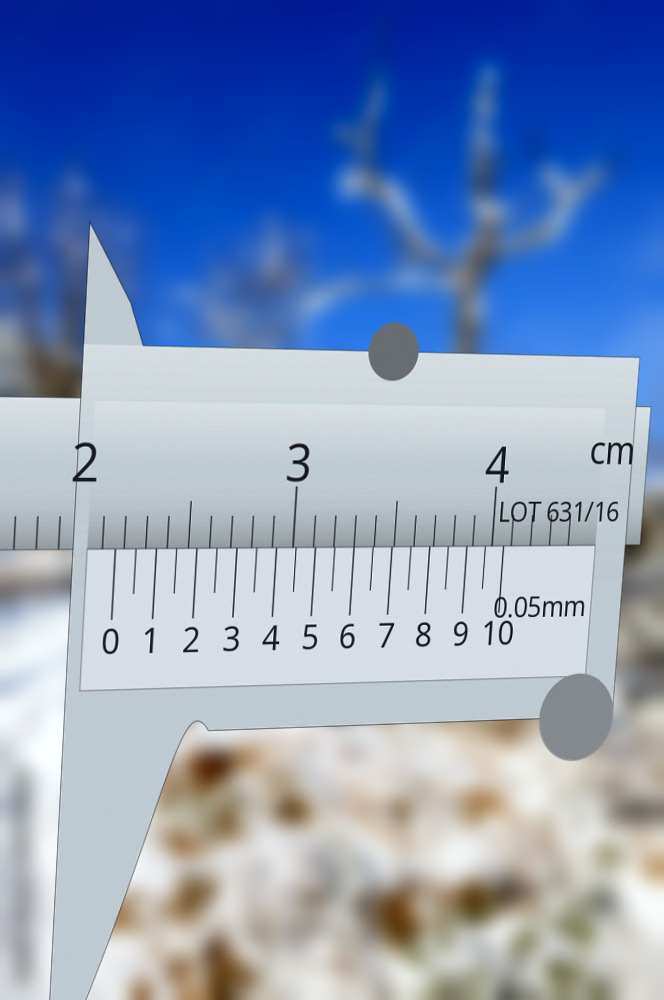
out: **21.6** mm
